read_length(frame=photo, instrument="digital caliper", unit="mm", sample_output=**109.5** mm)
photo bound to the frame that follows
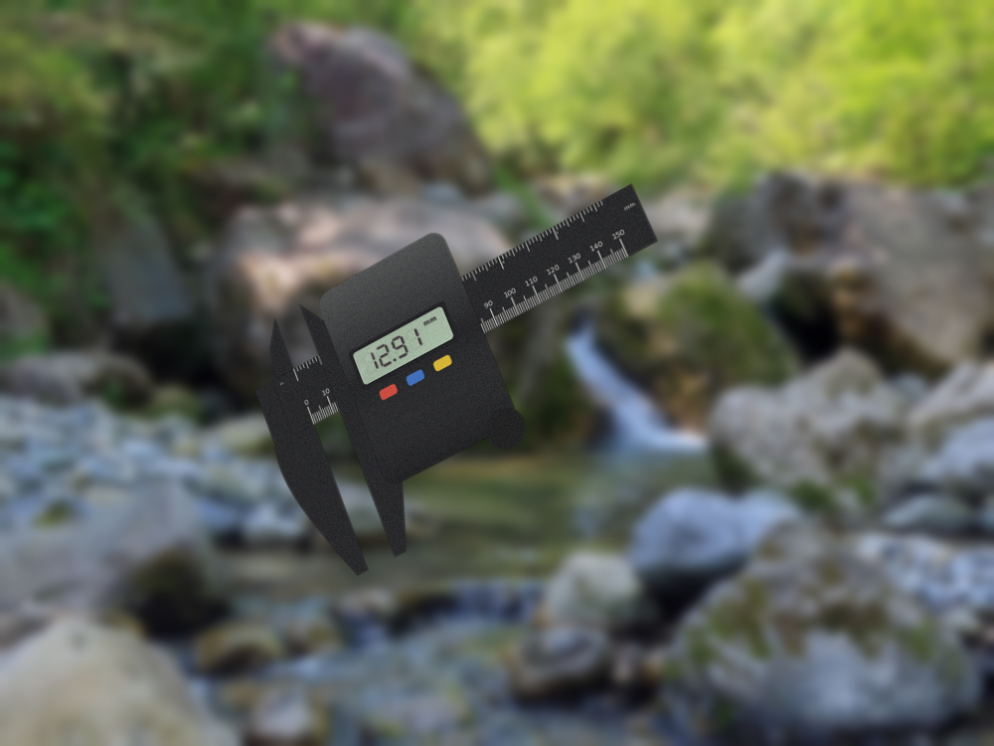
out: **12.91** mm
